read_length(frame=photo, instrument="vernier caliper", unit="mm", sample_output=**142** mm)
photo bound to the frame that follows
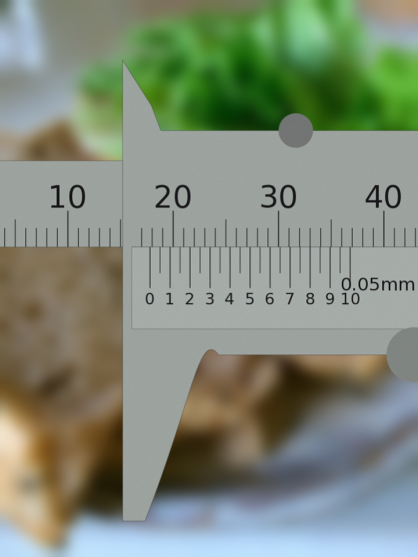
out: **17.8** mm
